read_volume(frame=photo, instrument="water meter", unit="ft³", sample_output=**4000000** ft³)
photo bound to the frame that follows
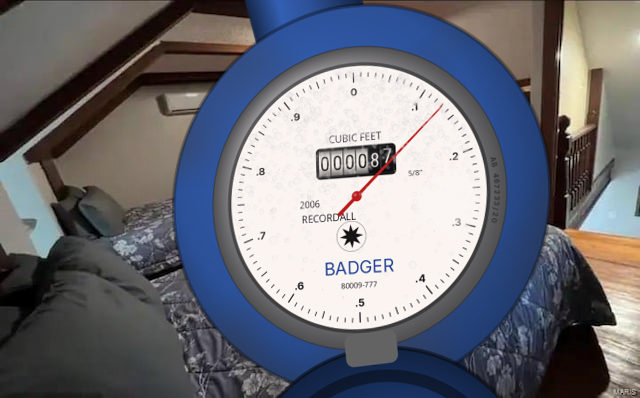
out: **87.13** ft³
